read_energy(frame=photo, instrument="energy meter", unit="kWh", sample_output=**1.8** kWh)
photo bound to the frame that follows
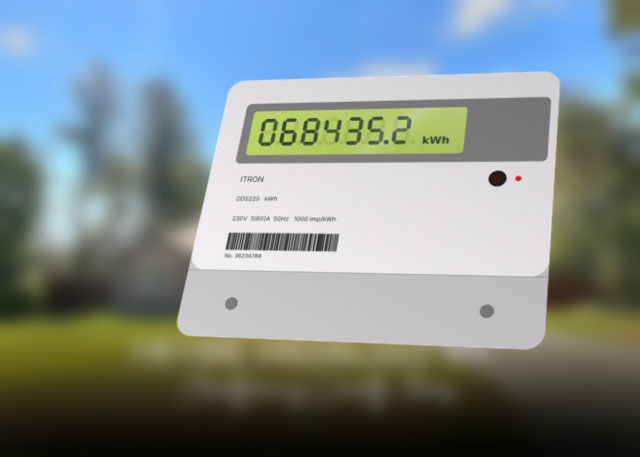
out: **68435.2** kWh
